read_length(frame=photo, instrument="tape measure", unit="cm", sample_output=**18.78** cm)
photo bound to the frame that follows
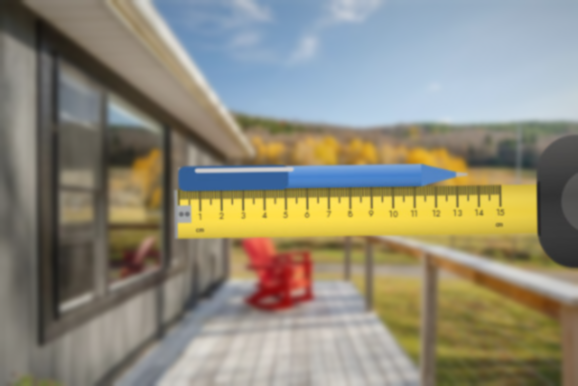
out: **13.5** cm
